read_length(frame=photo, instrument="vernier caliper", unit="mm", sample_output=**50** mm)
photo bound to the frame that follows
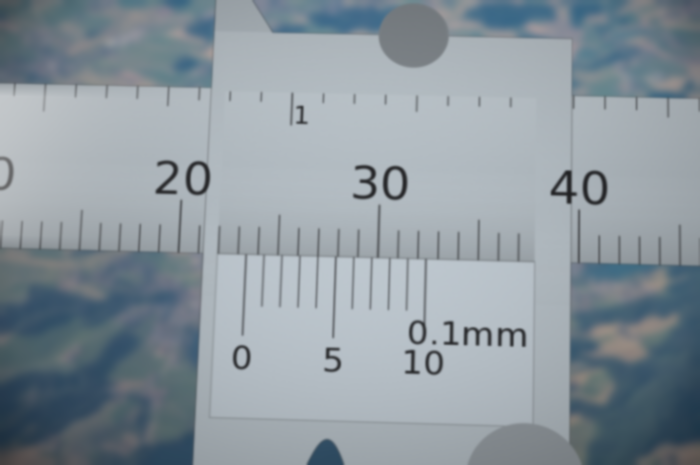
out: **23.4** mm
